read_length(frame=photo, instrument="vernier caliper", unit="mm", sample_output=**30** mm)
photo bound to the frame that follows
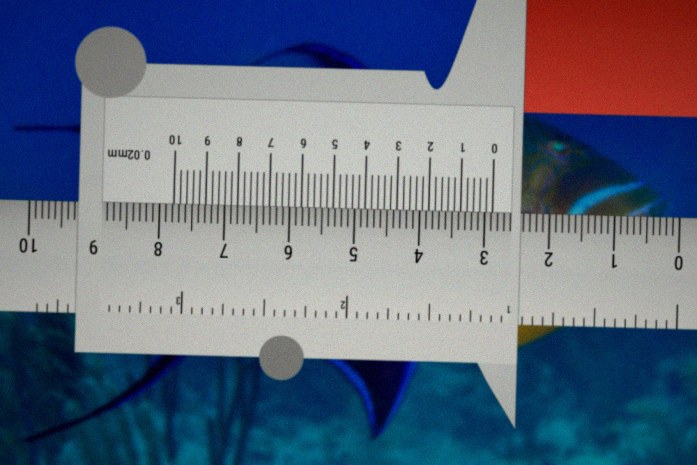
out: **28.8** mm
